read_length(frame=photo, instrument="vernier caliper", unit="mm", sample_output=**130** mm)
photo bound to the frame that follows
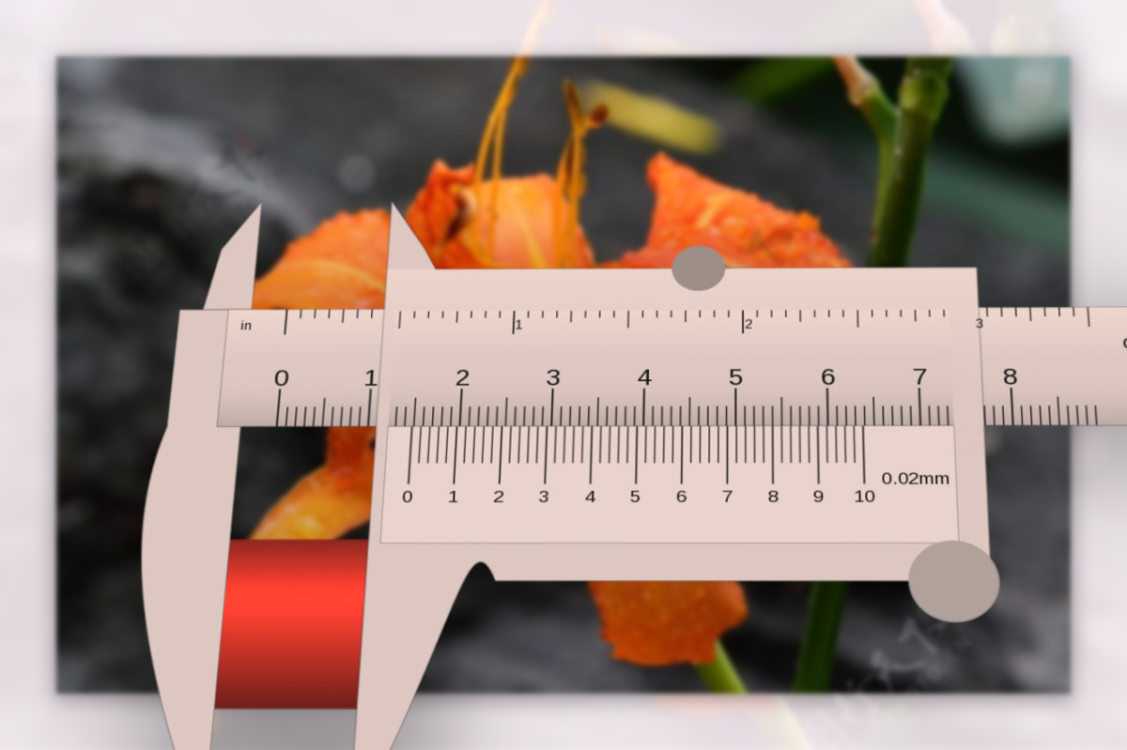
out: **14.8** mm
